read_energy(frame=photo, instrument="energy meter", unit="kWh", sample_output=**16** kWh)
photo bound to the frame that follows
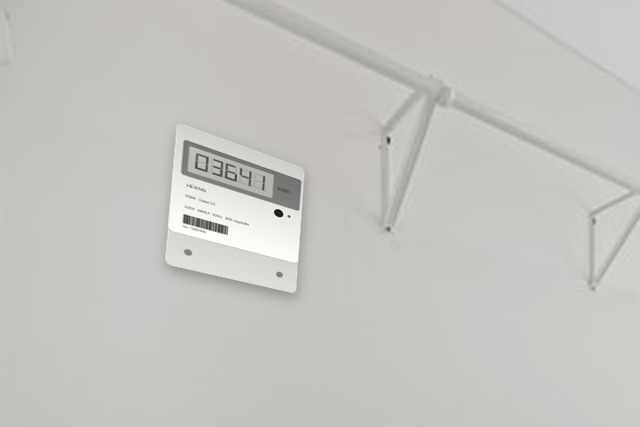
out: **3641** kWh
